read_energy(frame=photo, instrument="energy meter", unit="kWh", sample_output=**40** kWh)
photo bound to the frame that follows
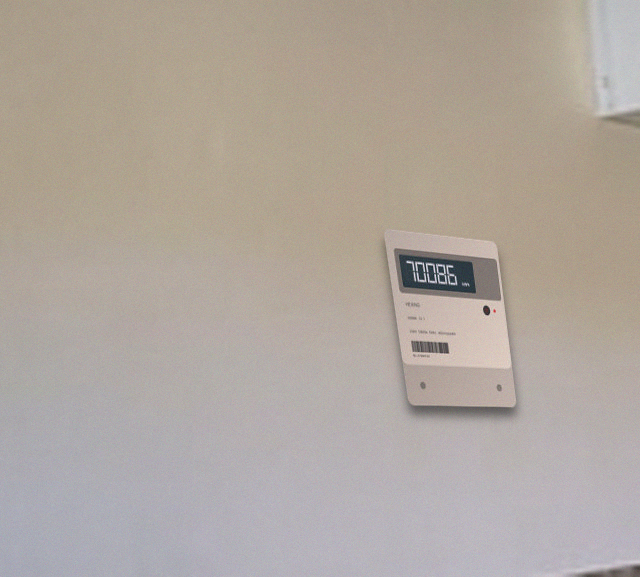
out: **70086** kWh
